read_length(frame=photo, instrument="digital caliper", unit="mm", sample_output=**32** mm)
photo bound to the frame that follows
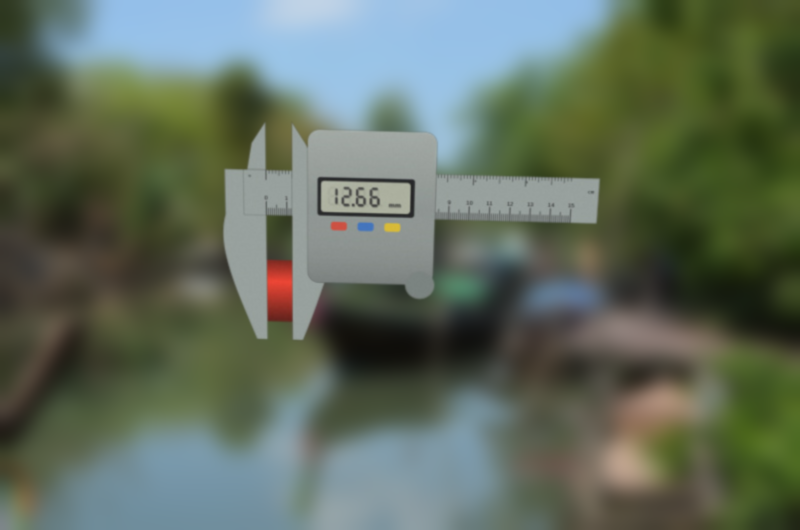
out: **12.66** mm
